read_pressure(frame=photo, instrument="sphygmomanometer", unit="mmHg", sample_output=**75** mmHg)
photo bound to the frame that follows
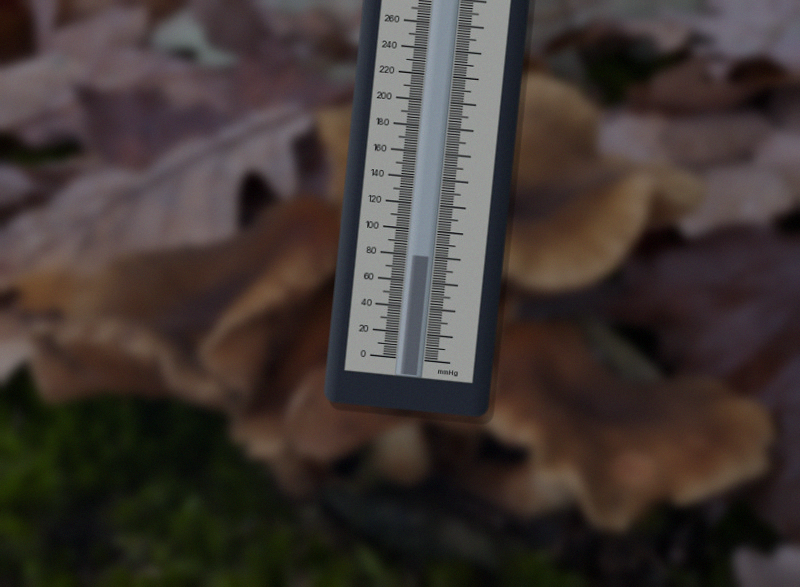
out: **80** mmHg
